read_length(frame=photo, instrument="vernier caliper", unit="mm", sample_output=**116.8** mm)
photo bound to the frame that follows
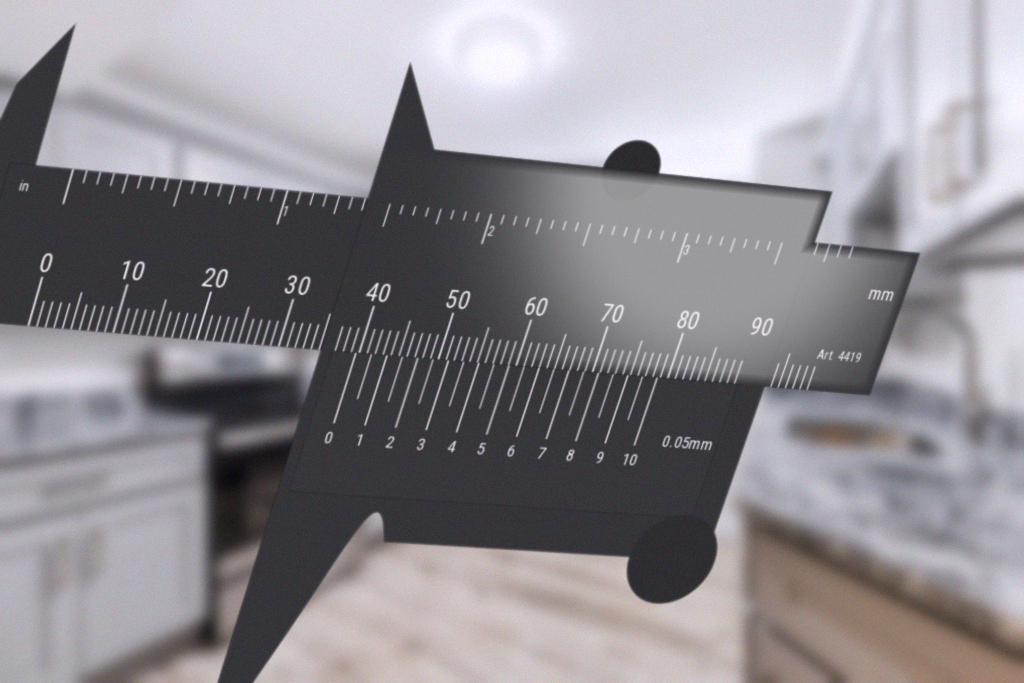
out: **39.6** mm
